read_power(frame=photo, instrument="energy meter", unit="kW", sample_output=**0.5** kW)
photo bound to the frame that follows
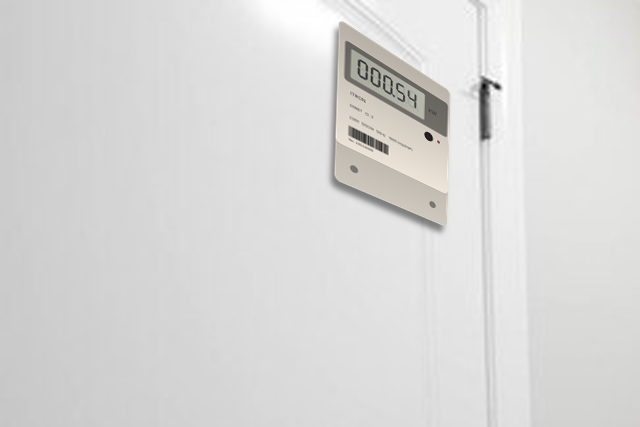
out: **0.54** kW
